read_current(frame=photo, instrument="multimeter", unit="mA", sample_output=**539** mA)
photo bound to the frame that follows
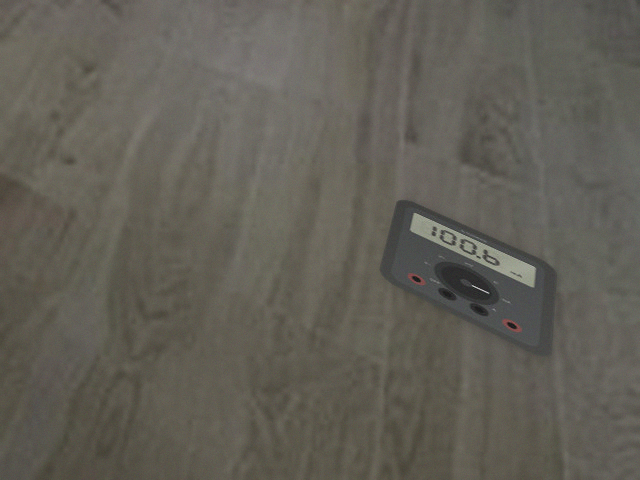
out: **100.6** mA
